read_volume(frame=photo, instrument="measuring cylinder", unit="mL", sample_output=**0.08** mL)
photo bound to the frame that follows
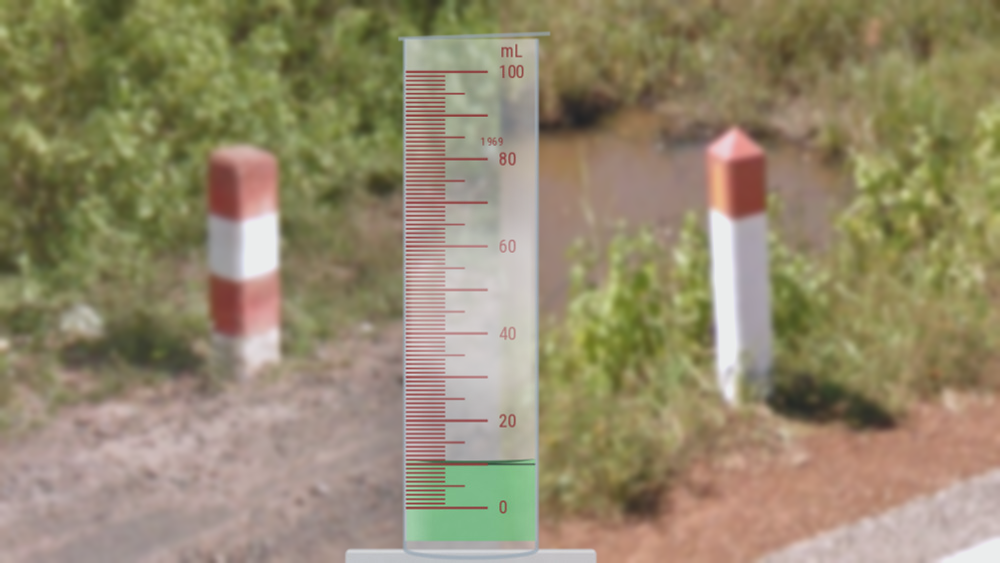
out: **10** mL
